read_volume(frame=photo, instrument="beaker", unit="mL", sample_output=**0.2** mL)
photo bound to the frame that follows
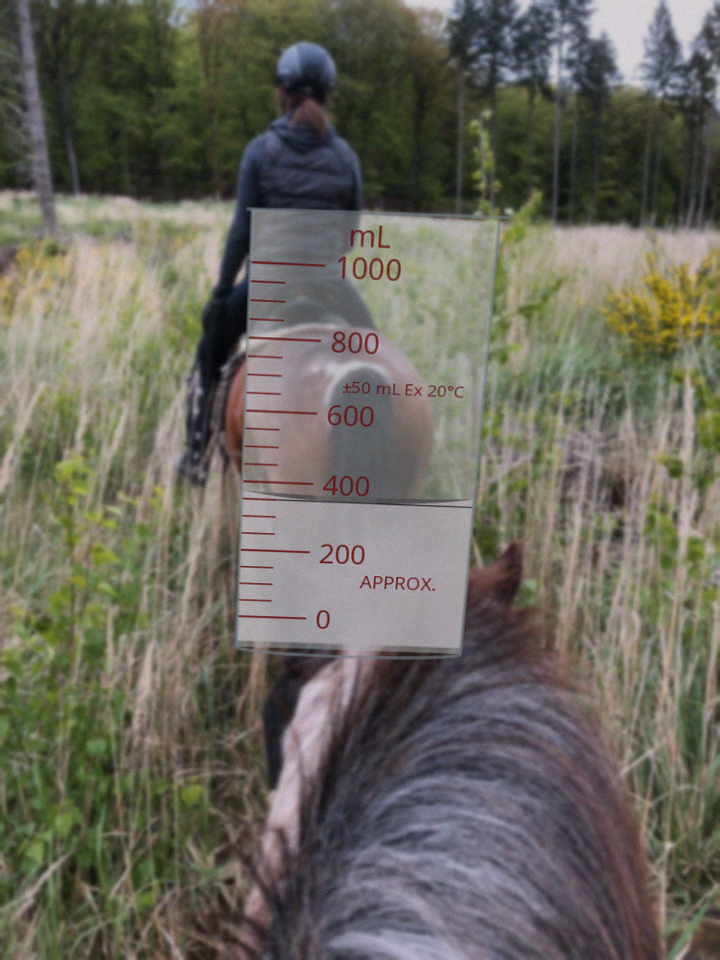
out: **350** mL
